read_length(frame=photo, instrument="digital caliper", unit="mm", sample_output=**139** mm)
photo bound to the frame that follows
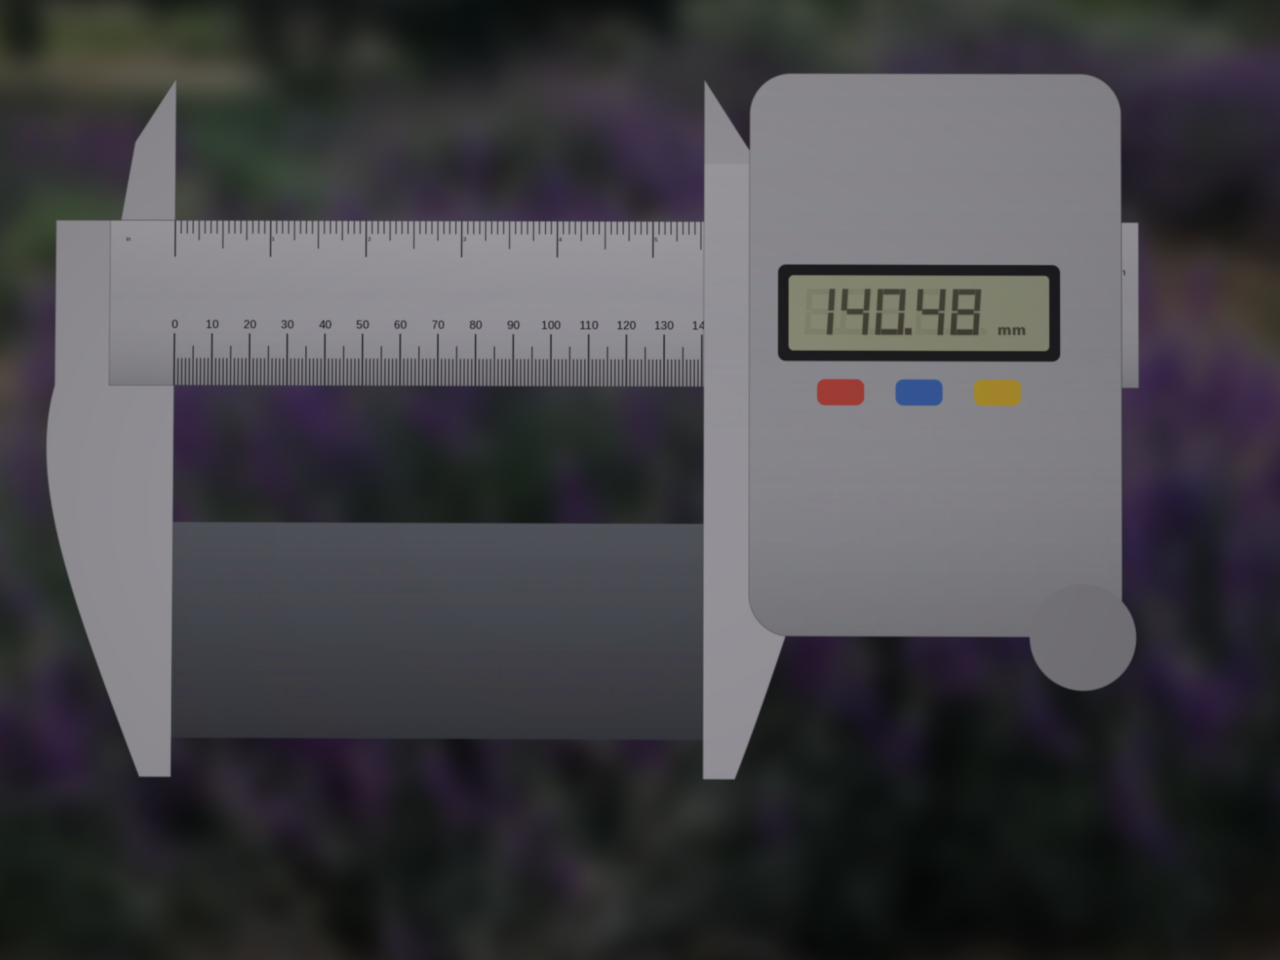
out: **140.48** mm
